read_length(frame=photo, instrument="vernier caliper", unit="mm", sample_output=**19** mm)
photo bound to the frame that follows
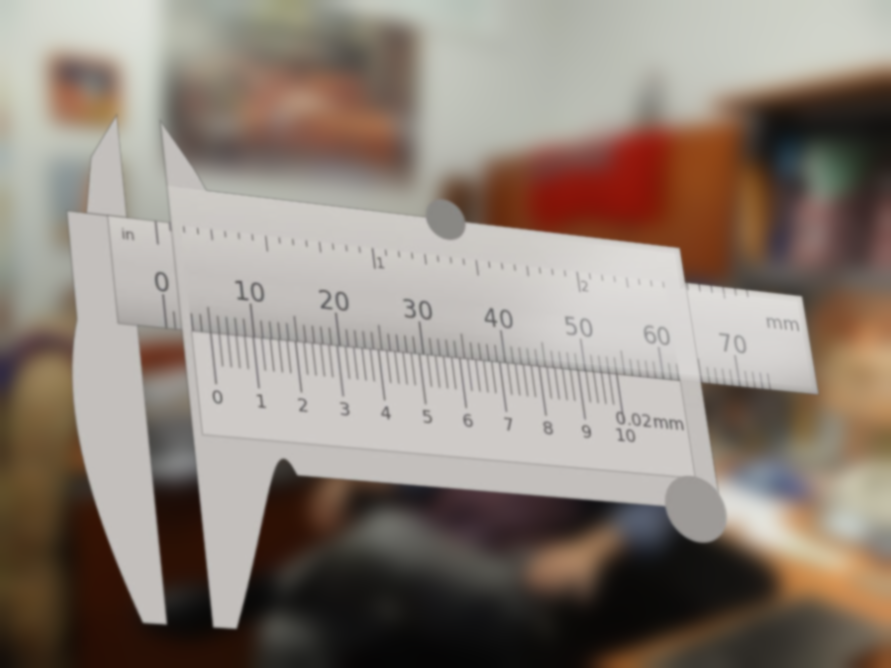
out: **5.0** mm
